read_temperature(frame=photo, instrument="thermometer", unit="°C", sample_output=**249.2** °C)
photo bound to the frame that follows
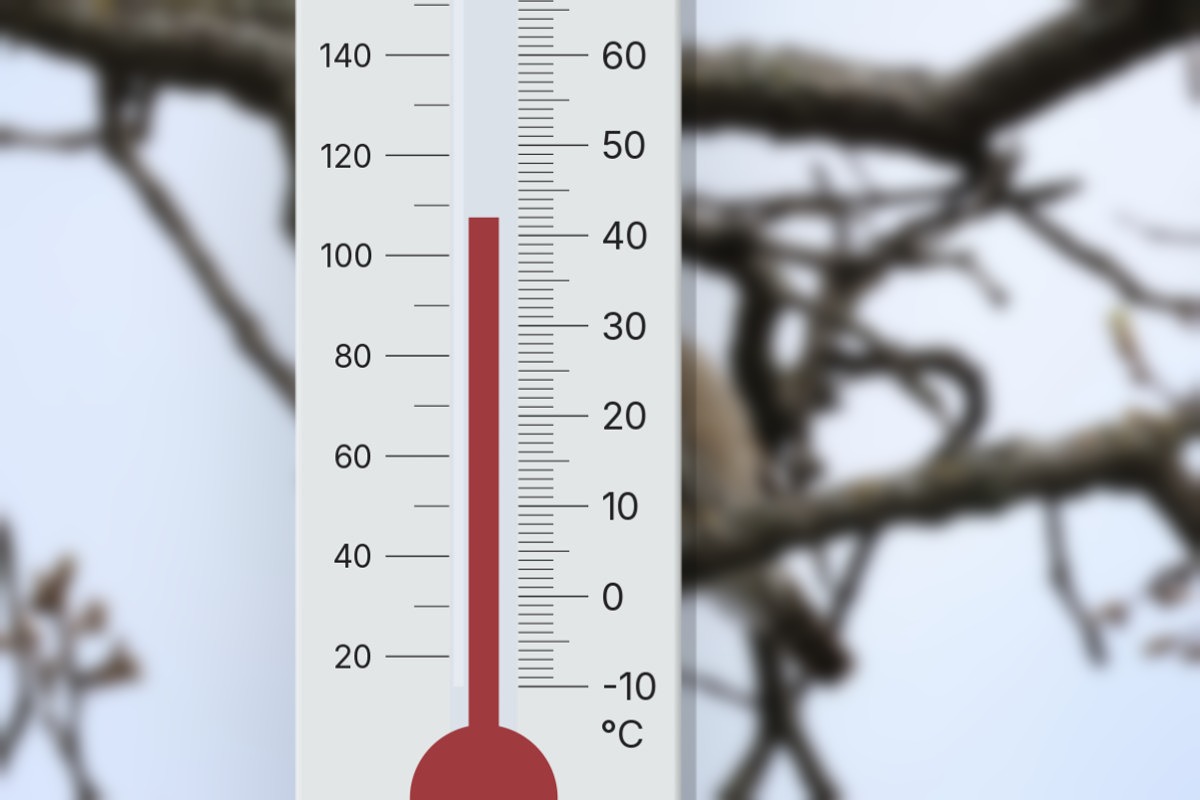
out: **42** °C
